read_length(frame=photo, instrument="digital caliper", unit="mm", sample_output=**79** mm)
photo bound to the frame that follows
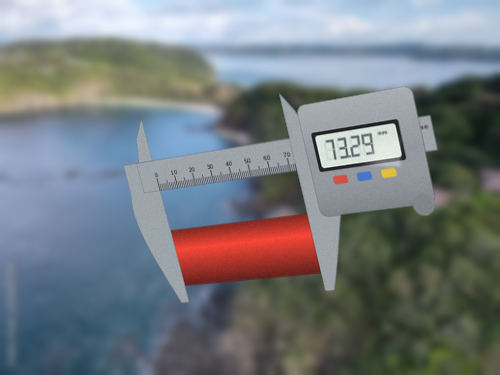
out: **73.29** mm
